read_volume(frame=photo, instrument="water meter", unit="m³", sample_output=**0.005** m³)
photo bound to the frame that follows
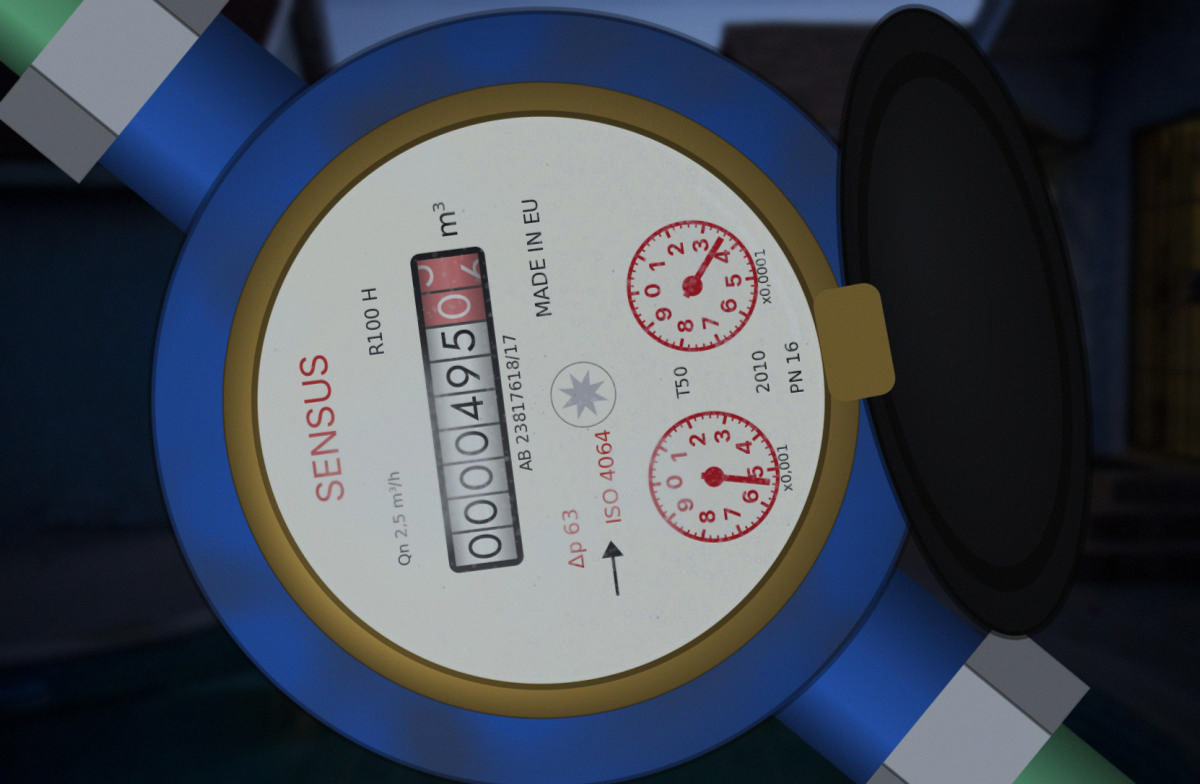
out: **495.0553** m³
